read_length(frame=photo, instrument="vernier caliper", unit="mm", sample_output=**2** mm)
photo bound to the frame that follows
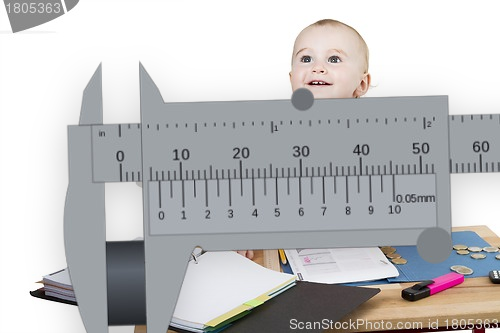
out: **6.4** mm
